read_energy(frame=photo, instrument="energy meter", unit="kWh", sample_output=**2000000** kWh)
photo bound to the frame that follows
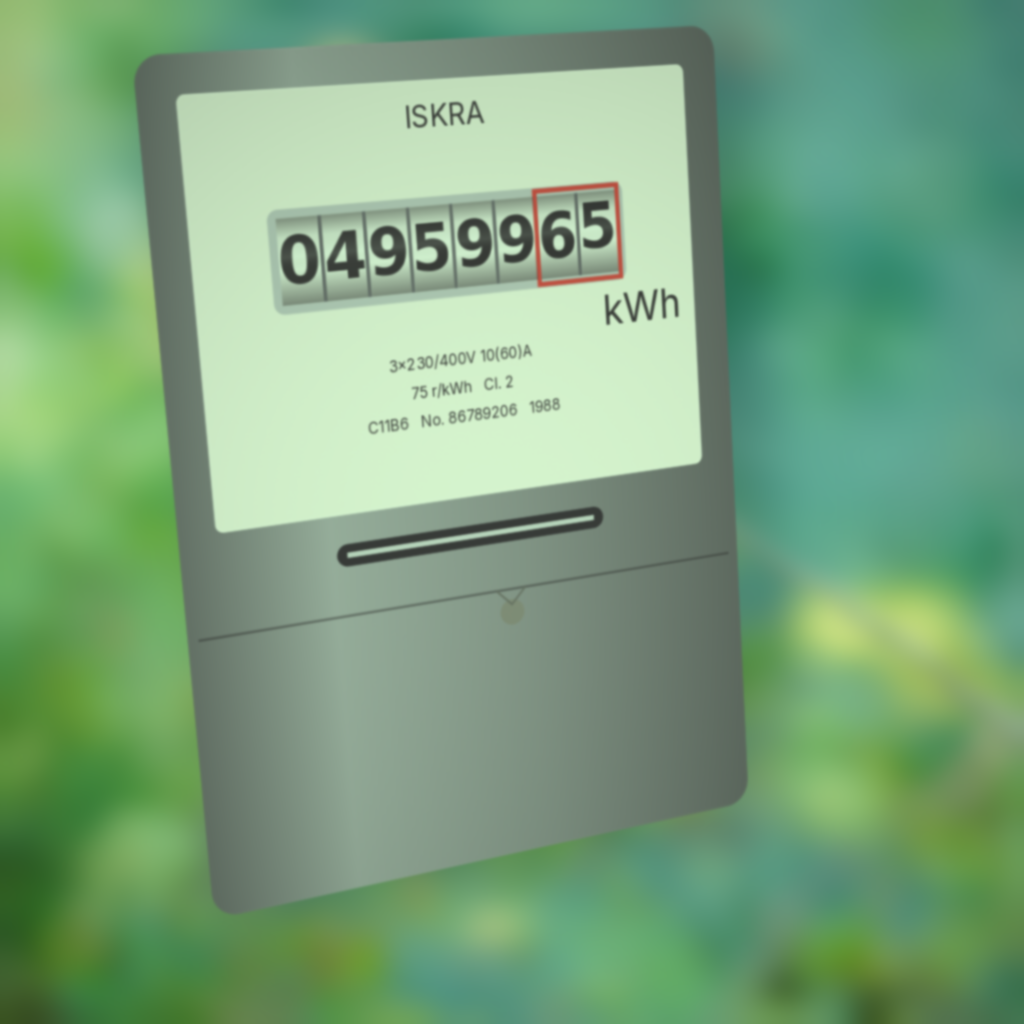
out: **49599.65** kWh
